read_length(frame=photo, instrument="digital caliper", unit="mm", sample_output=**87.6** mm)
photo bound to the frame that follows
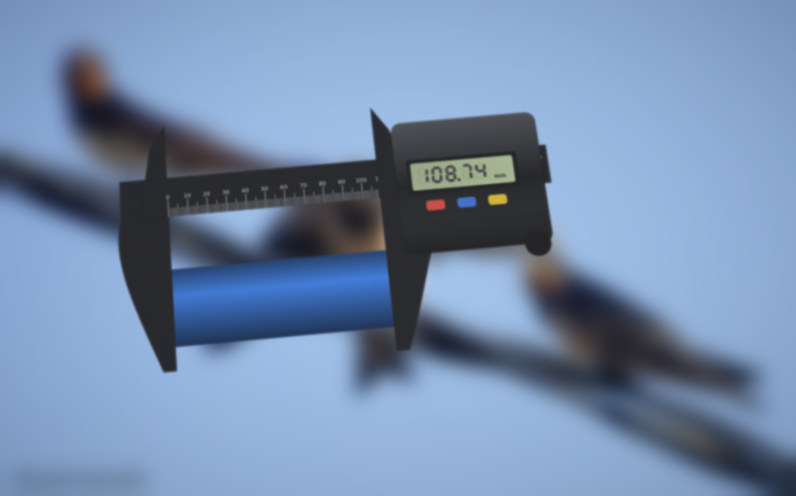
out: **108.74** mm
